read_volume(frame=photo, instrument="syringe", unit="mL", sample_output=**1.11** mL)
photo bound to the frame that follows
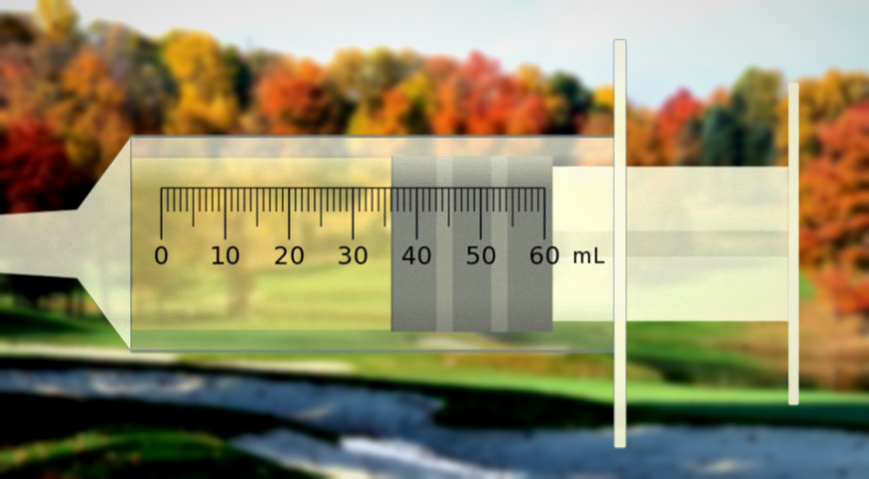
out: **36** mL
